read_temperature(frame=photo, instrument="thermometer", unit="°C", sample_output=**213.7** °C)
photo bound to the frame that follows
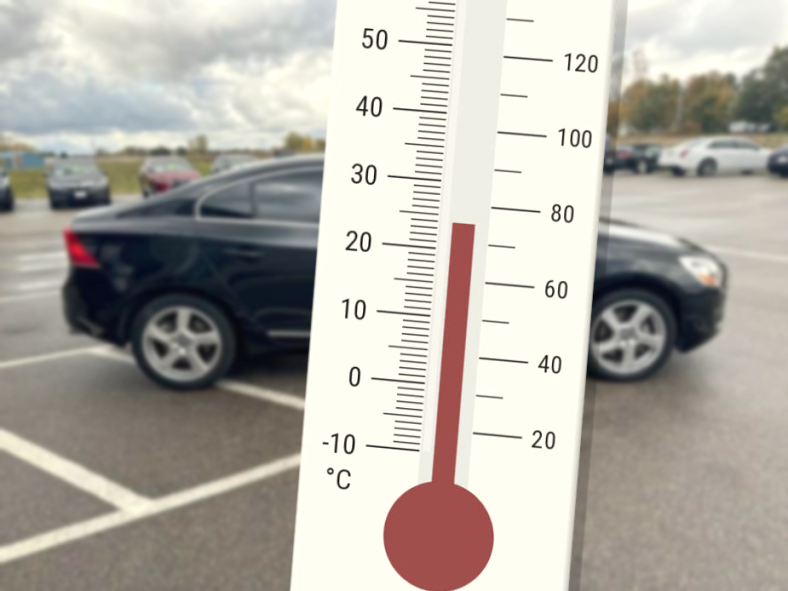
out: **24** °C
